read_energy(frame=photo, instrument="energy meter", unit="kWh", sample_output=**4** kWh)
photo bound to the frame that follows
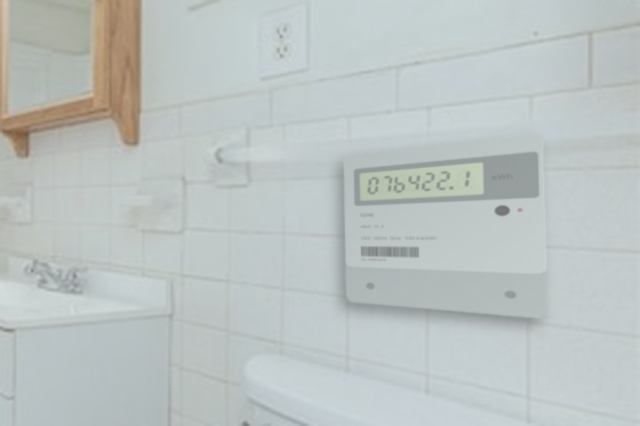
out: **76422.1** kWh
